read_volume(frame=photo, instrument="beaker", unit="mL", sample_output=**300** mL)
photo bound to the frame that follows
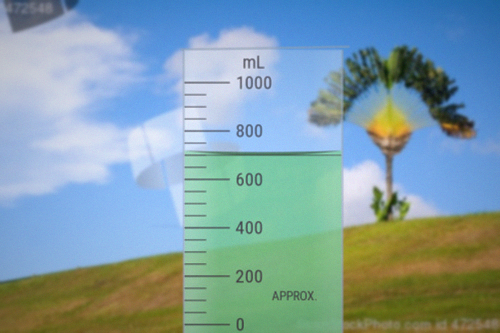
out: **700** mL
